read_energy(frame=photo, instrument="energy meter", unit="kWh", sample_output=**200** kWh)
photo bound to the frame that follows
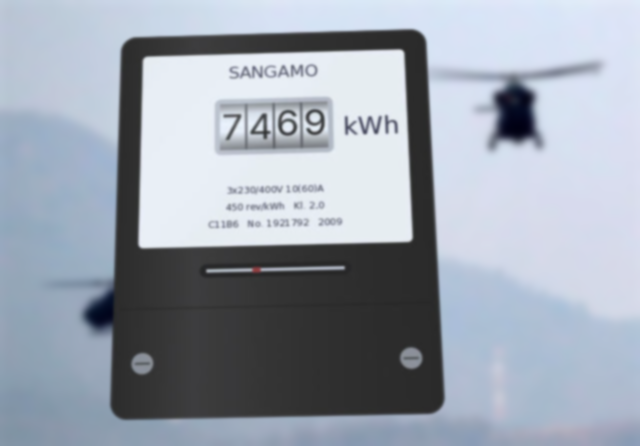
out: **7469** kWh
